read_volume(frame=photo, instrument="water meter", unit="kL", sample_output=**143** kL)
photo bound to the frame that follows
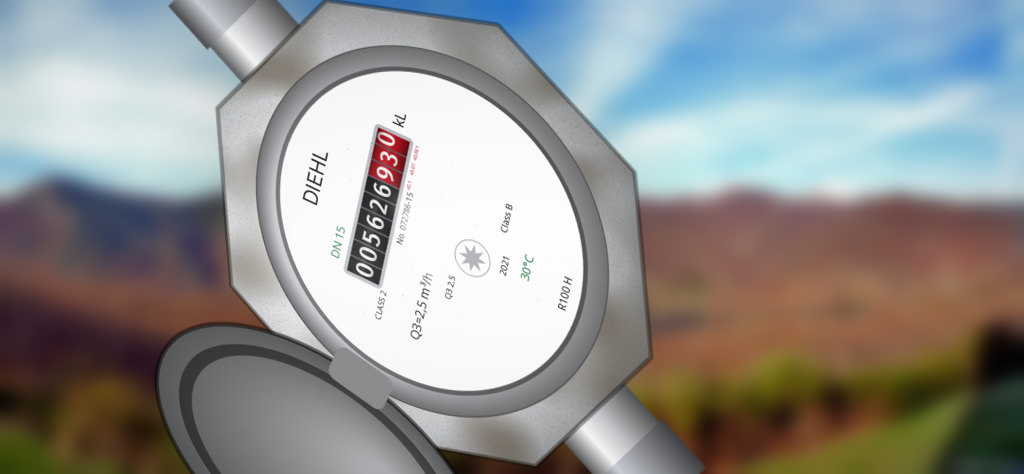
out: **5626.930** kL
